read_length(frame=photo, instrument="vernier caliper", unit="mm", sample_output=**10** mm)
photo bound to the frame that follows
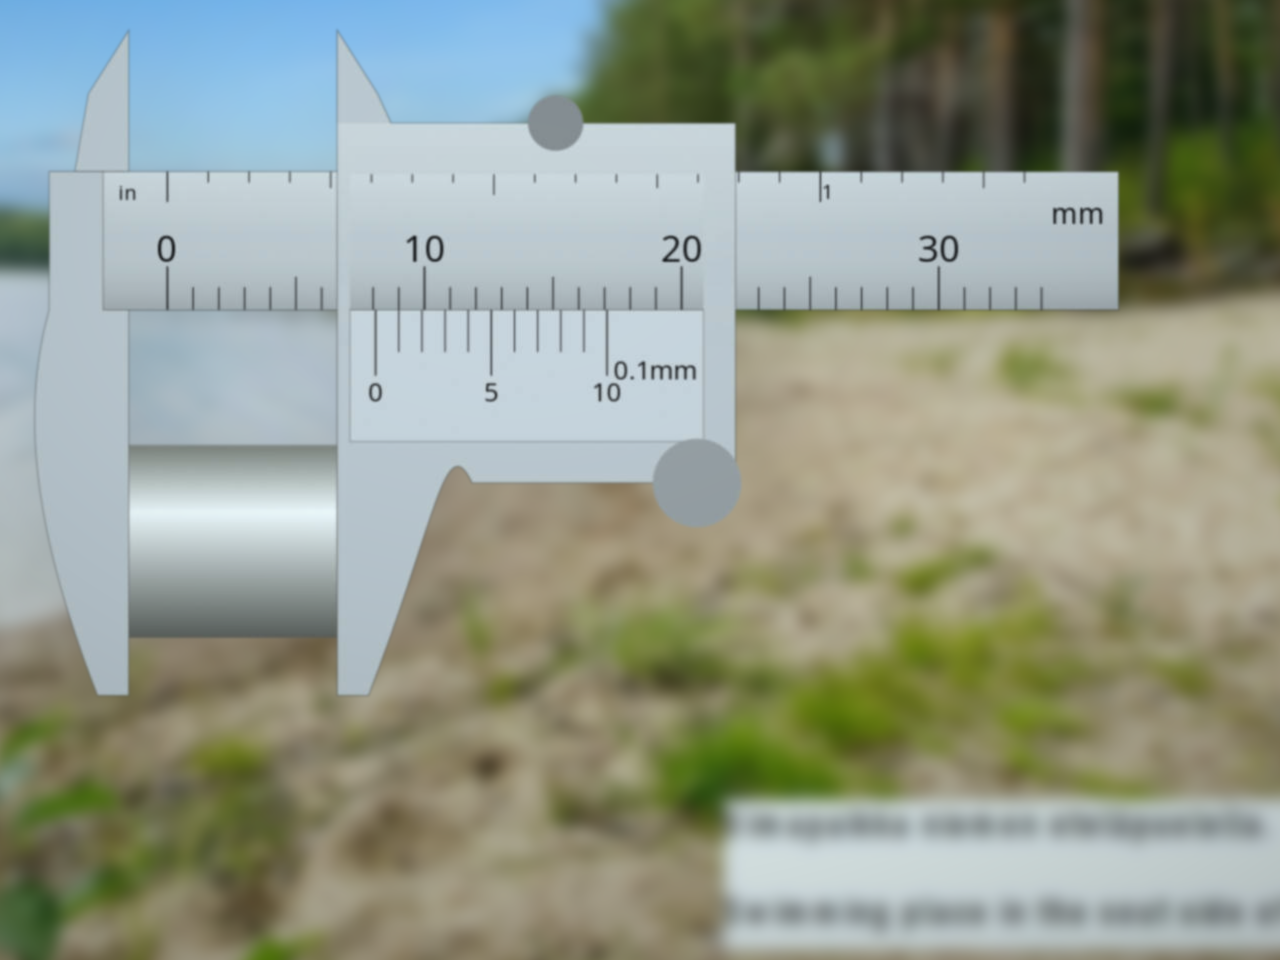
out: **8.1** mm
